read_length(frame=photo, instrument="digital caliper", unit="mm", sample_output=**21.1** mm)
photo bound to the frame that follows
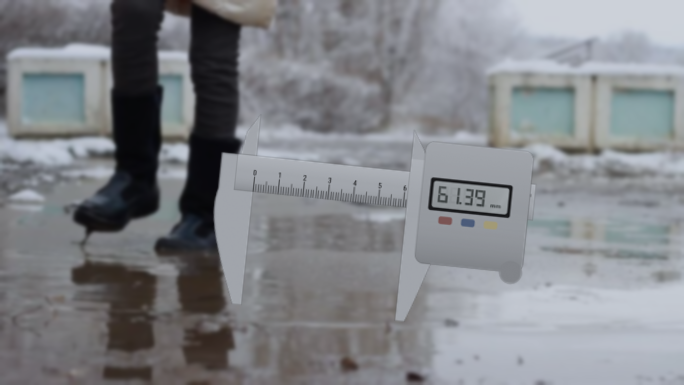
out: **61.39** mm
